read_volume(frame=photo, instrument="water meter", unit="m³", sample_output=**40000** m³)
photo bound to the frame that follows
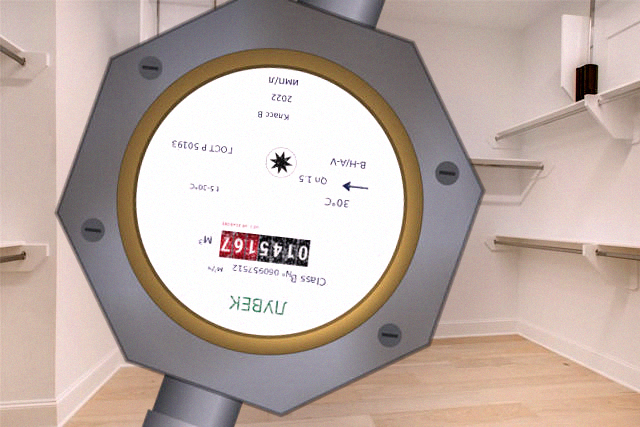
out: **145.167** m³
